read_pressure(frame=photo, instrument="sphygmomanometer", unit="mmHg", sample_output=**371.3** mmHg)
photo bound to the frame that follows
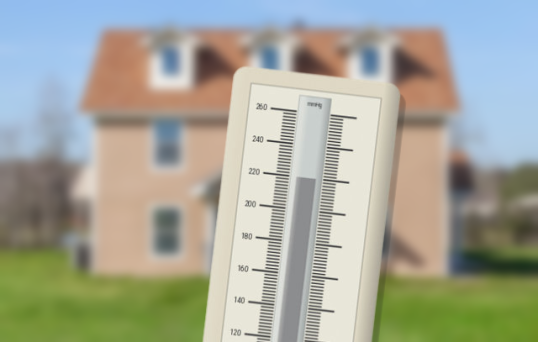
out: **220** mmHg
